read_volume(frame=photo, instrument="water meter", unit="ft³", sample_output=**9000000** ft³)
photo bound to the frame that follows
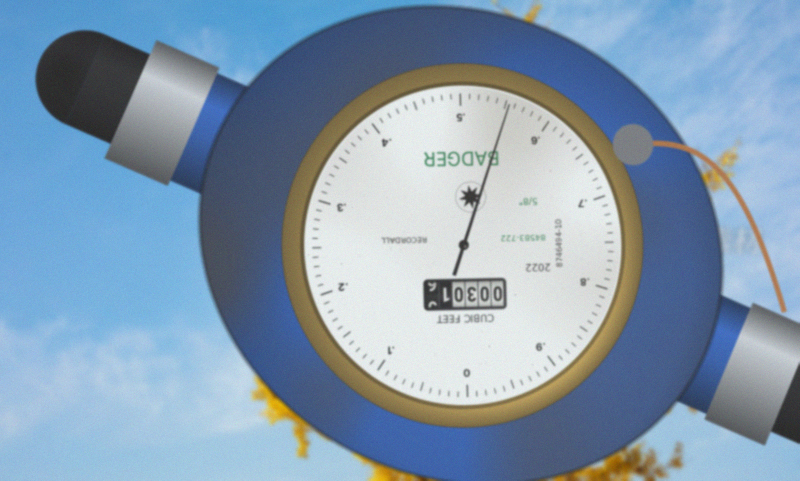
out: **3015.55** ft³
